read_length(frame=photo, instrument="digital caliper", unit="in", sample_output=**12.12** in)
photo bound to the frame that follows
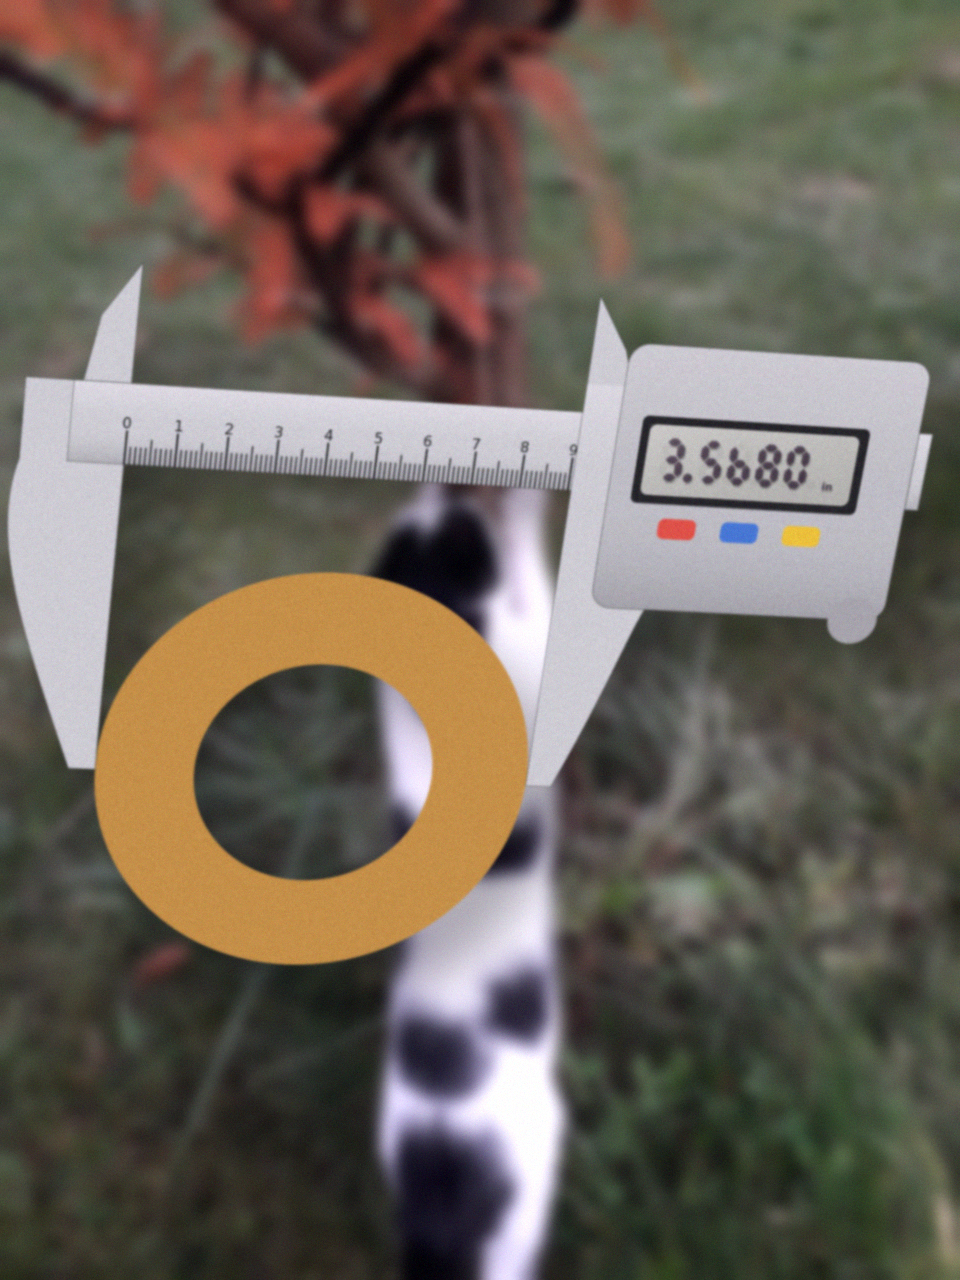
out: **3.5680** in
